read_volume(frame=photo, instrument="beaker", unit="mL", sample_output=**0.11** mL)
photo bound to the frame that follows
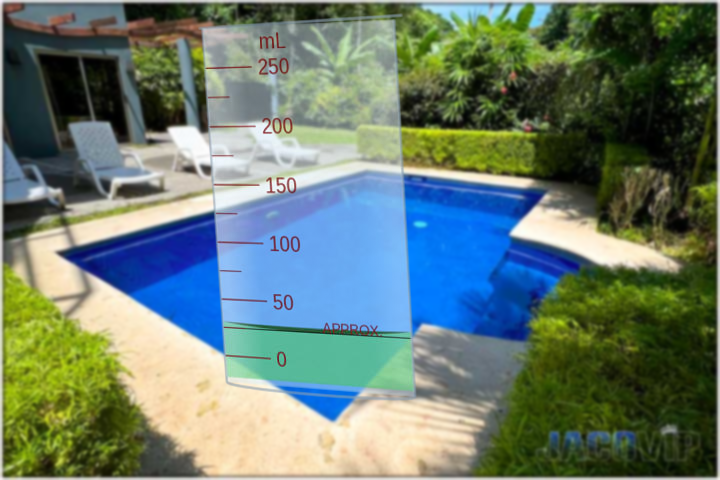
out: **25** mL
